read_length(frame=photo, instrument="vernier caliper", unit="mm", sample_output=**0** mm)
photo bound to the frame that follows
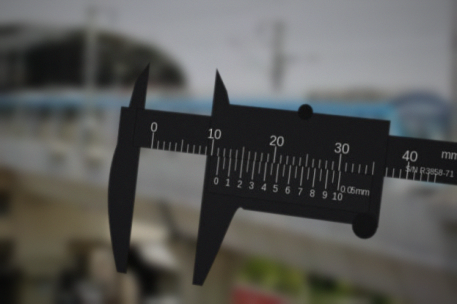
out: **11.2** mm
